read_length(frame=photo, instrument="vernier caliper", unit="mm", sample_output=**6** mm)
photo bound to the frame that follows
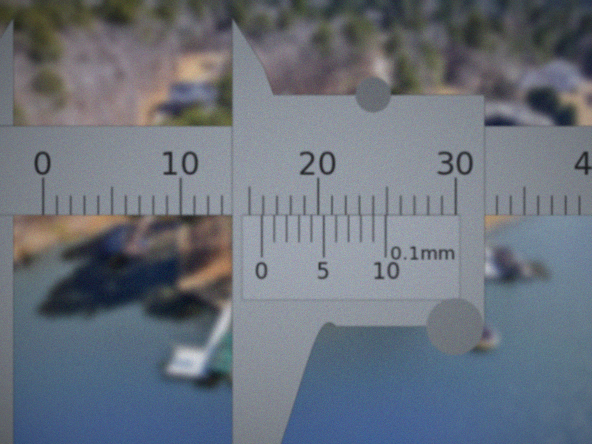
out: **15.9** mm
